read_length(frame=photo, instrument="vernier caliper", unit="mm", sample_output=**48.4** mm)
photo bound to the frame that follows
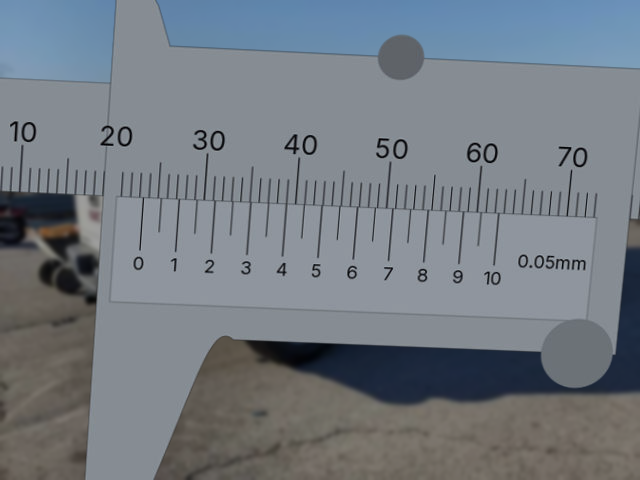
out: **23.4** mm
